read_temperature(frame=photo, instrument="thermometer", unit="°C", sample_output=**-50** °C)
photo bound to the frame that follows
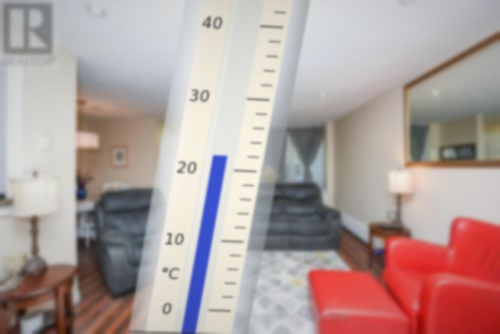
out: **22** °C
